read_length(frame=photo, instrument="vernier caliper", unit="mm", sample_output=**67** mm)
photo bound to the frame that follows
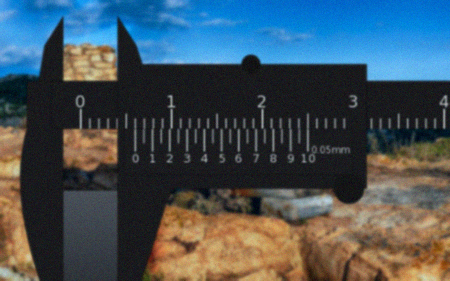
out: **6.0** mm
